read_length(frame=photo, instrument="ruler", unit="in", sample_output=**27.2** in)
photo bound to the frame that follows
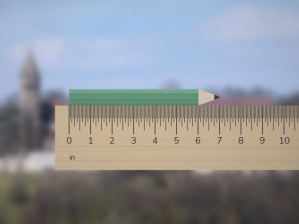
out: **7** in
